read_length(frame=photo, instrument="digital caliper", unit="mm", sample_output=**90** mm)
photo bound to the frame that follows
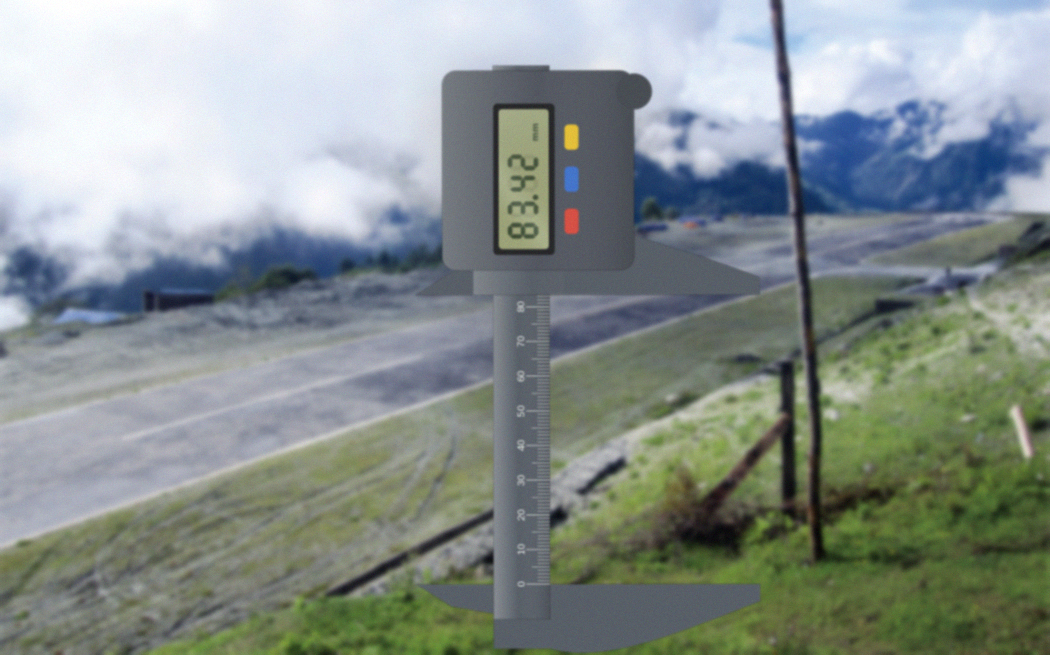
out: **83.42** mm
